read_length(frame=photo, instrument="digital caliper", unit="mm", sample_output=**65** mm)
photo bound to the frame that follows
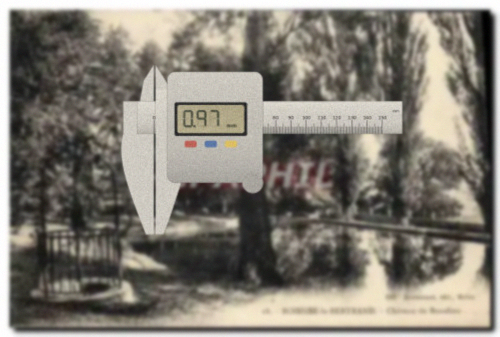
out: **0.97** mm
